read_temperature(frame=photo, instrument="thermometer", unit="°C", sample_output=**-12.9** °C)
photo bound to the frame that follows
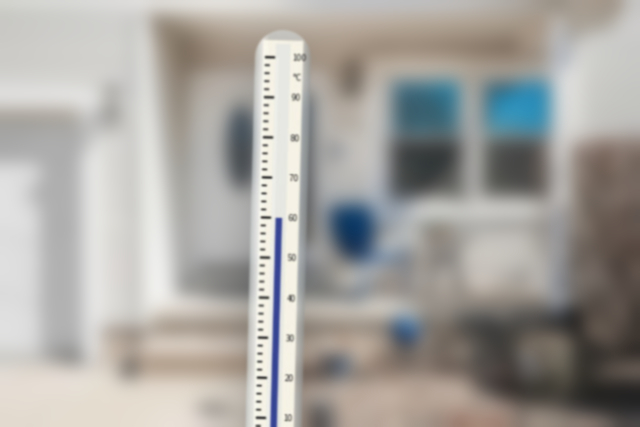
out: **60** °C
